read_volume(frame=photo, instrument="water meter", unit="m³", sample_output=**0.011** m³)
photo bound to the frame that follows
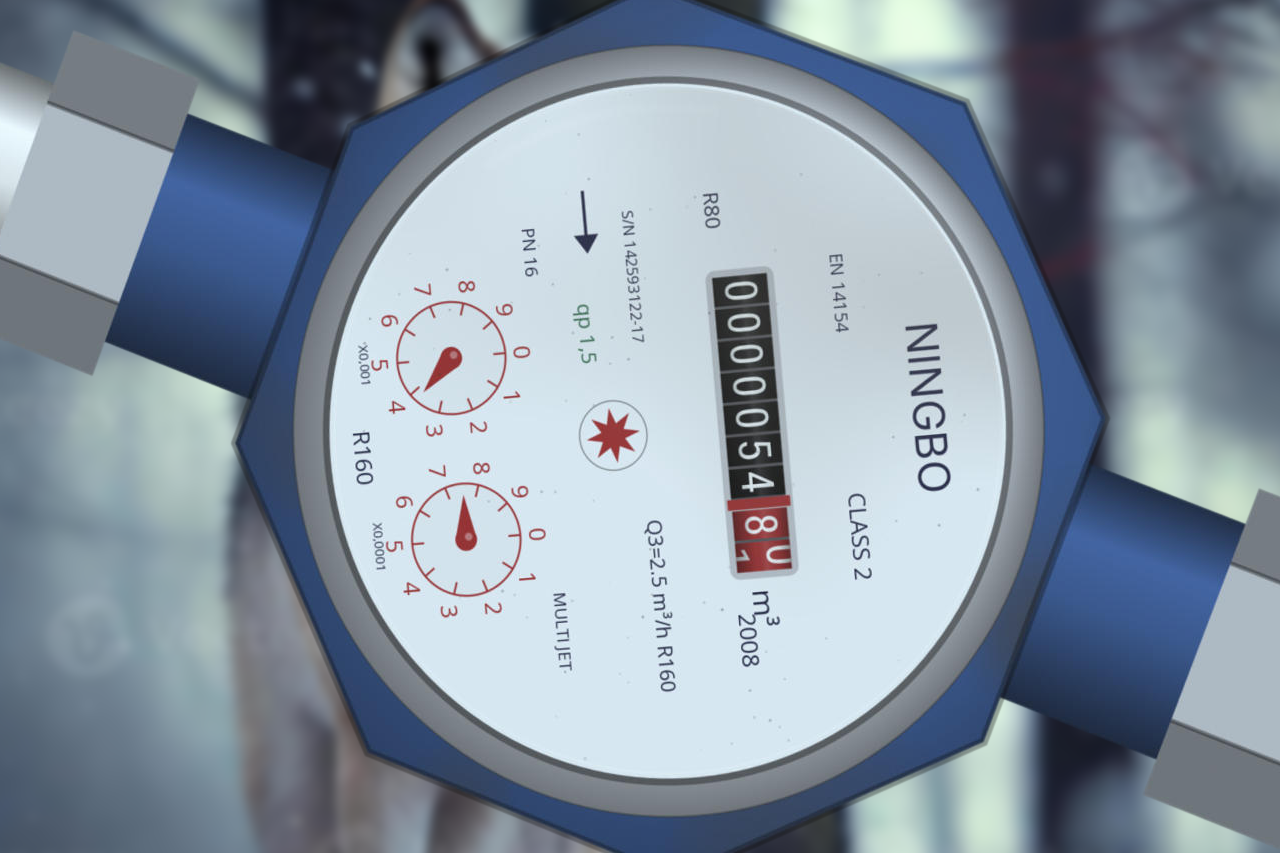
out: **54.8037** m³
